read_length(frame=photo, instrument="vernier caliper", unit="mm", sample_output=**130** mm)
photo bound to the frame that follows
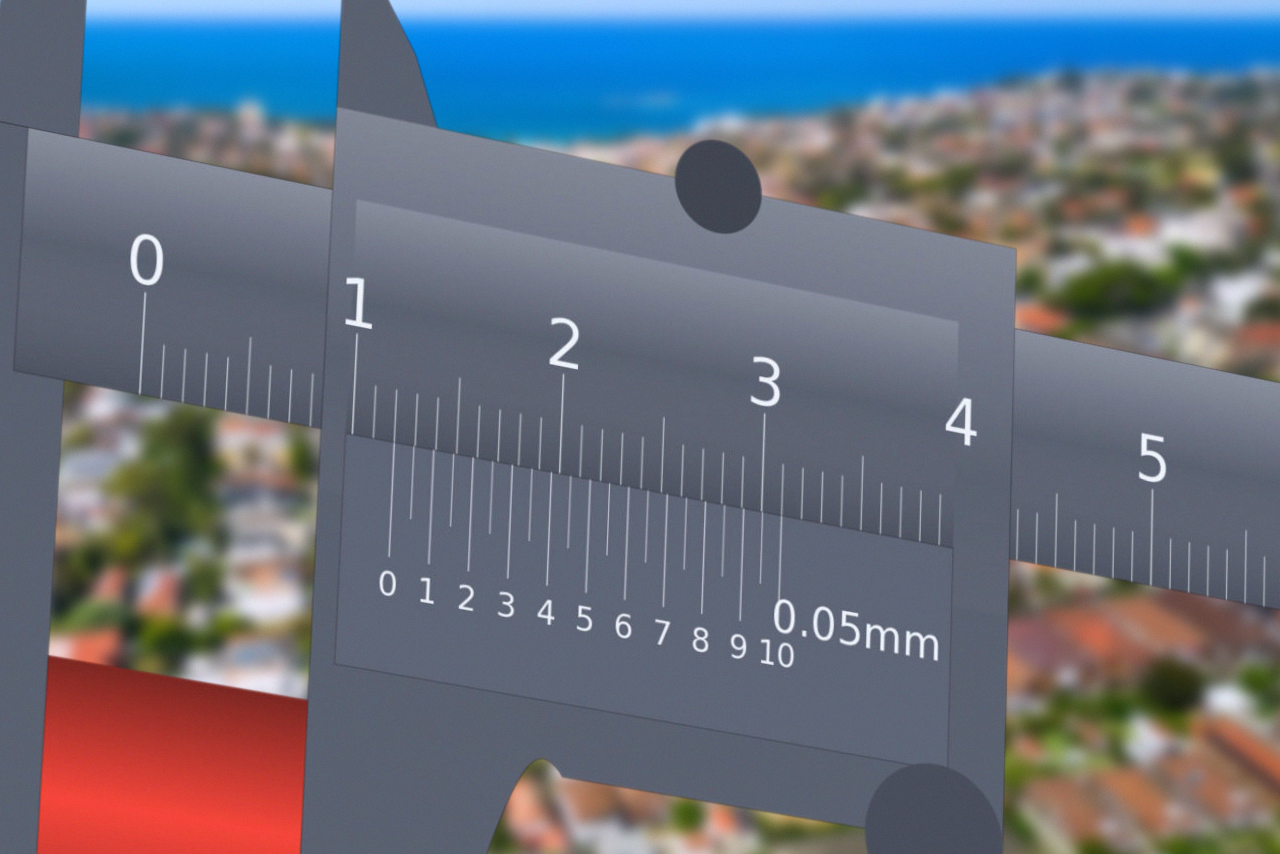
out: **12.0** mm
